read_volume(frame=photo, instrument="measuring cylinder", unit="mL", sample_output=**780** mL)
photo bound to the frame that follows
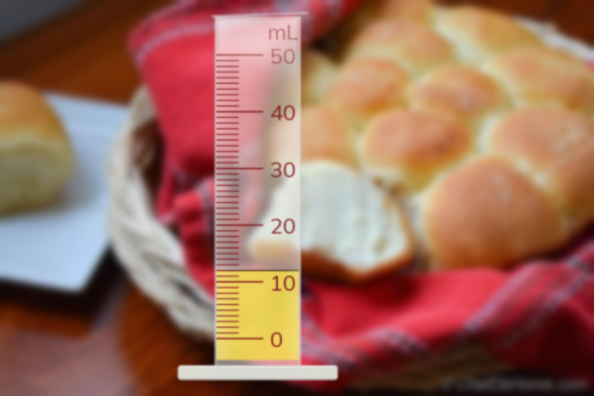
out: **12** mL
